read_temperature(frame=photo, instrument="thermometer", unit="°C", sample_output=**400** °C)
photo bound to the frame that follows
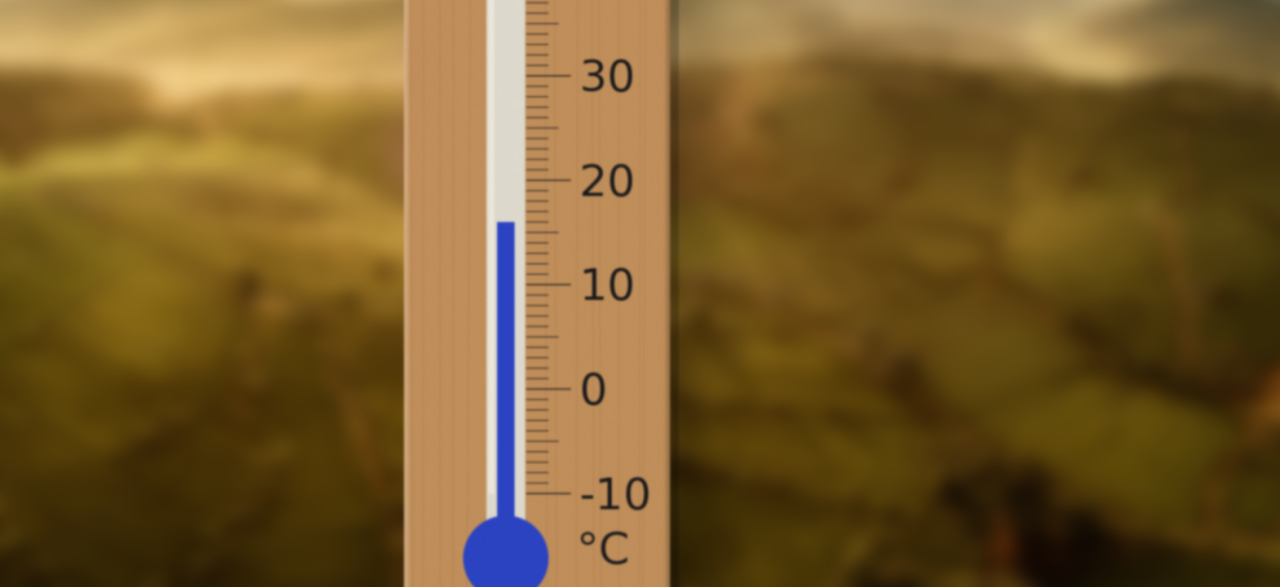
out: **16** °C
